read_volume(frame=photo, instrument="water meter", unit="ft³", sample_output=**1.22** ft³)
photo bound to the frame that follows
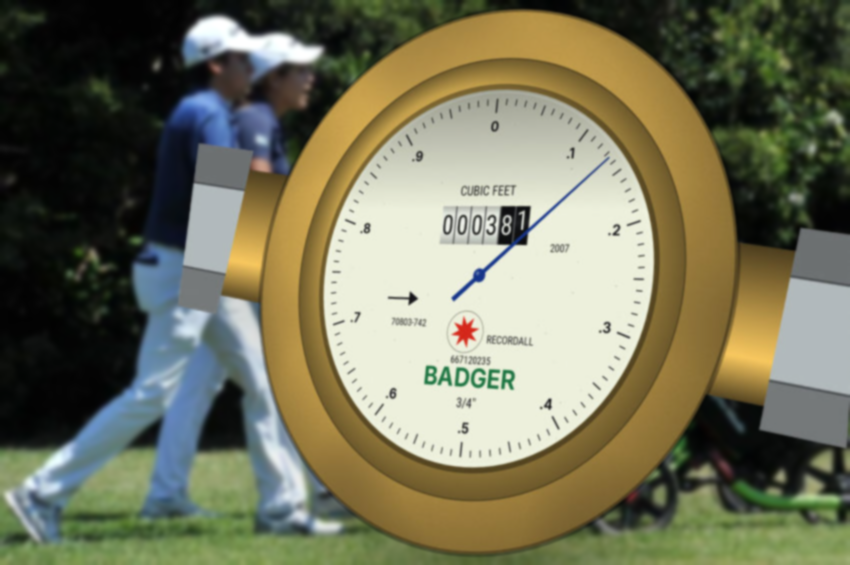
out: **381.13** ft³
